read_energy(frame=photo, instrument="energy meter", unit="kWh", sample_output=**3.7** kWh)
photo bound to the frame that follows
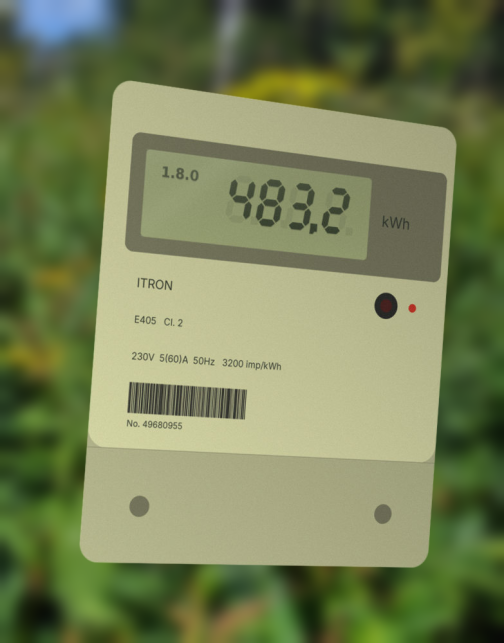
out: **483.2** kWh
